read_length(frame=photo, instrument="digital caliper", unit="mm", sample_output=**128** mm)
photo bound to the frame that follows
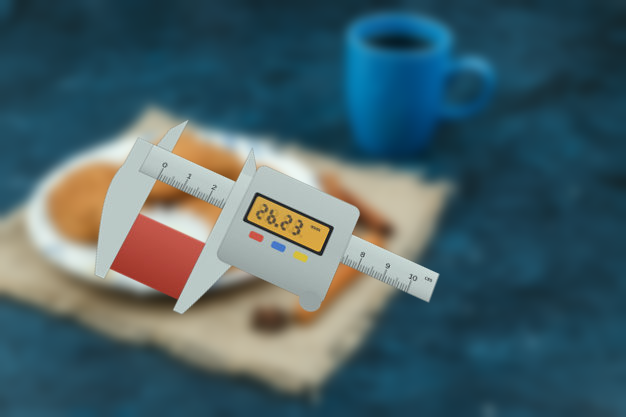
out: **26.23** mm
